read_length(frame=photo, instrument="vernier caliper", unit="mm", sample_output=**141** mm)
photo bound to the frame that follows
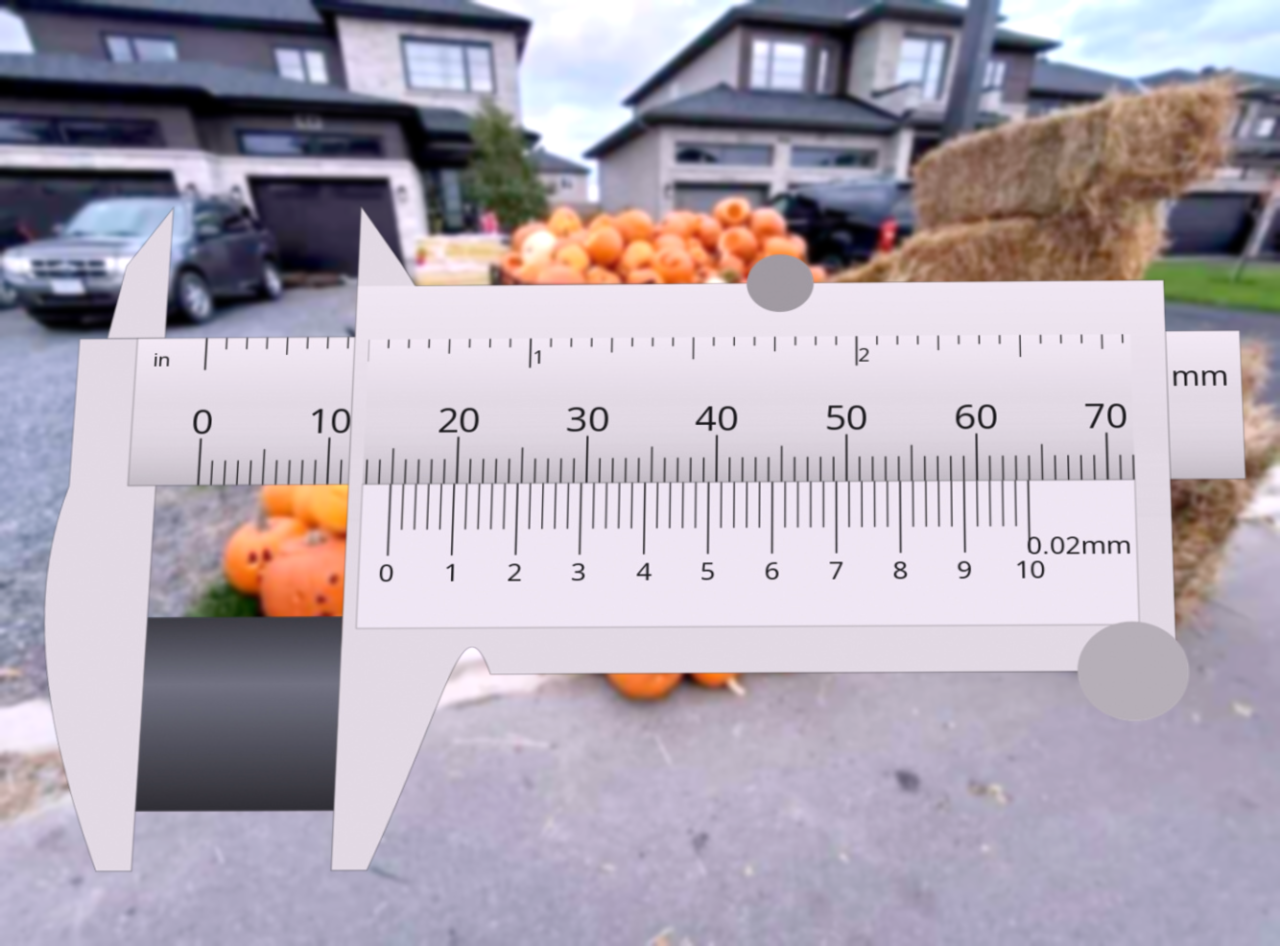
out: **14.9** mm
